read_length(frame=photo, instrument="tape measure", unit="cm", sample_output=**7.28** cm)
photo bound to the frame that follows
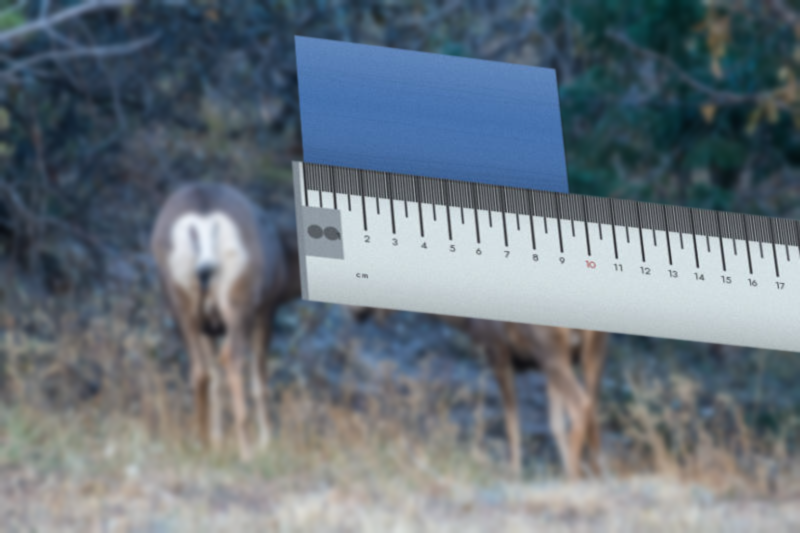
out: **9.5** cm
